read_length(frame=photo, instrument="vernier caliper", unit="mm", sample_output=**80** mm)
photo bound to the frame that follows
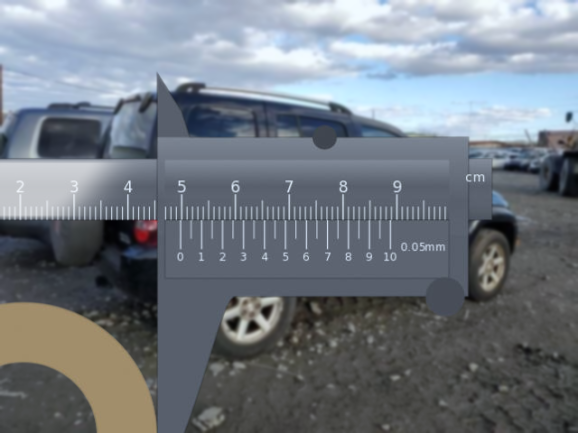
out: **49.8** mm
